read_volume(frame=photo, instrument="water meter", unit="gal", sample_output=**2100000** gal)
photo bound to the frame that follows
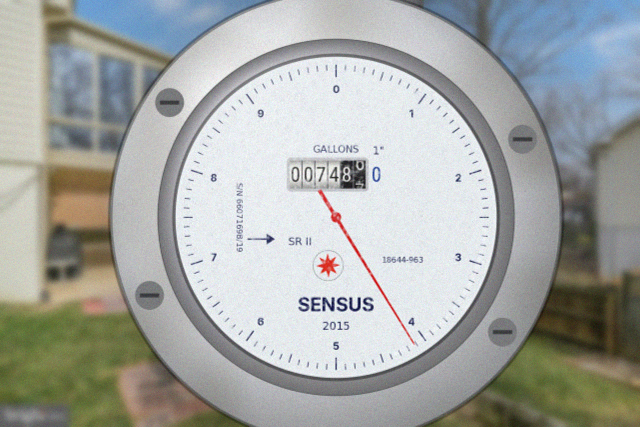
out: **74864.1** gal
